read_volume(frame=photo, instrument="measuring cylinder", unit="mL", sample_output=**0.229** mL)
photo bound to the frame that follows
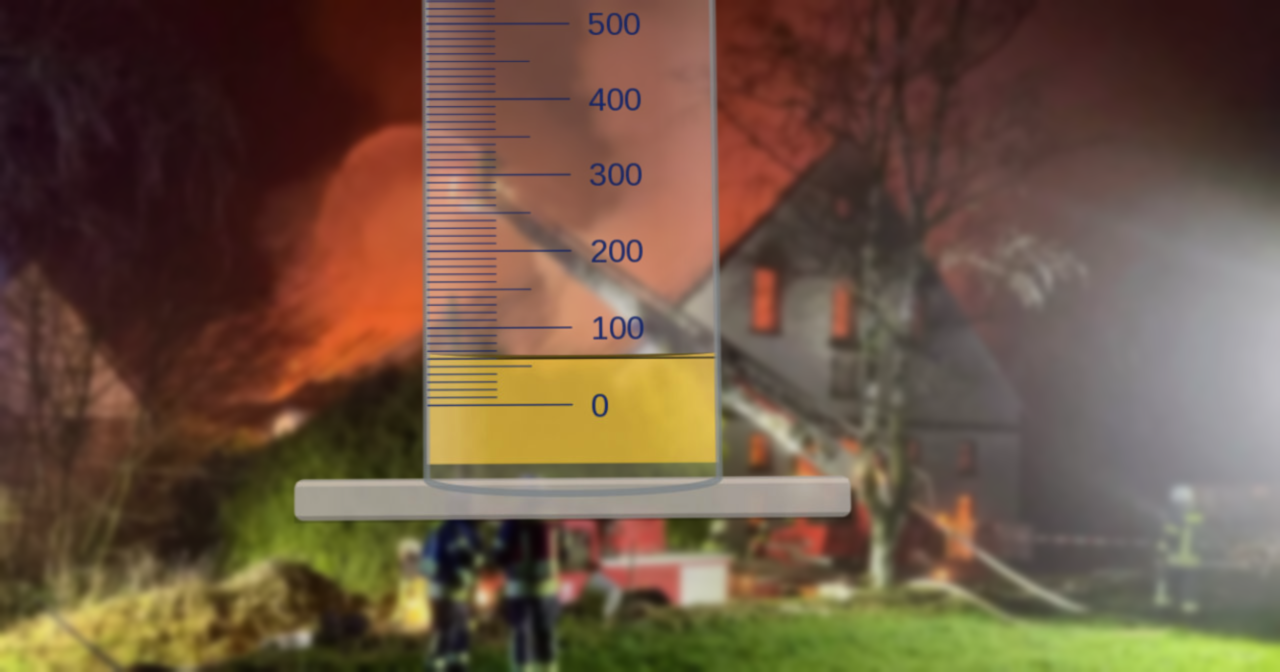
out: **60** mL
